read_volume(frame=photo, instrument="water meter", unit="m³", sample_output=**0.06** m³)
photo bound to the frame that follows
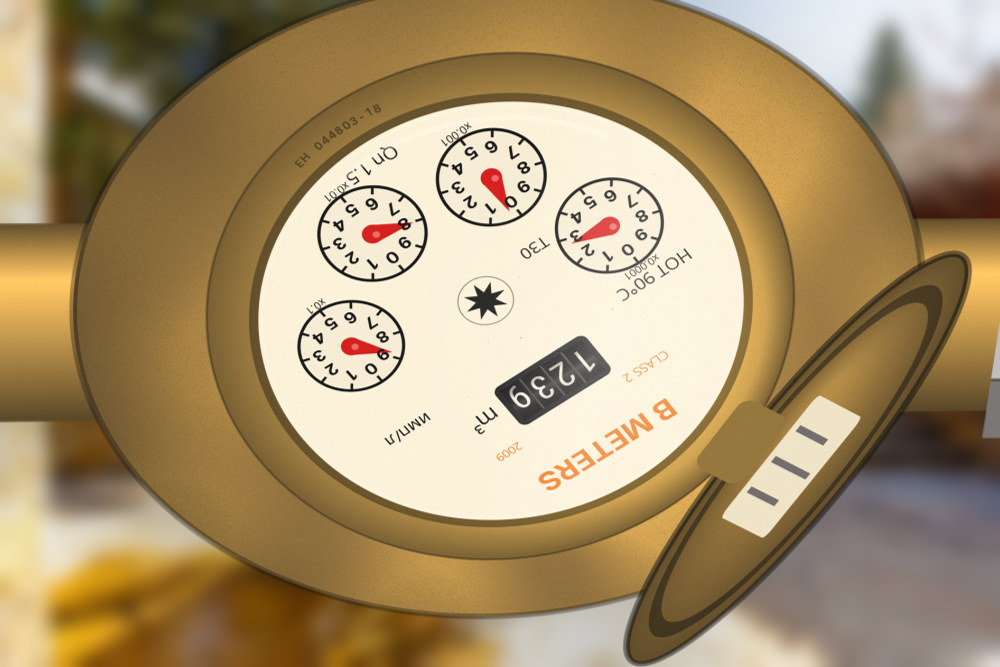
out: **1238.8802** m³
